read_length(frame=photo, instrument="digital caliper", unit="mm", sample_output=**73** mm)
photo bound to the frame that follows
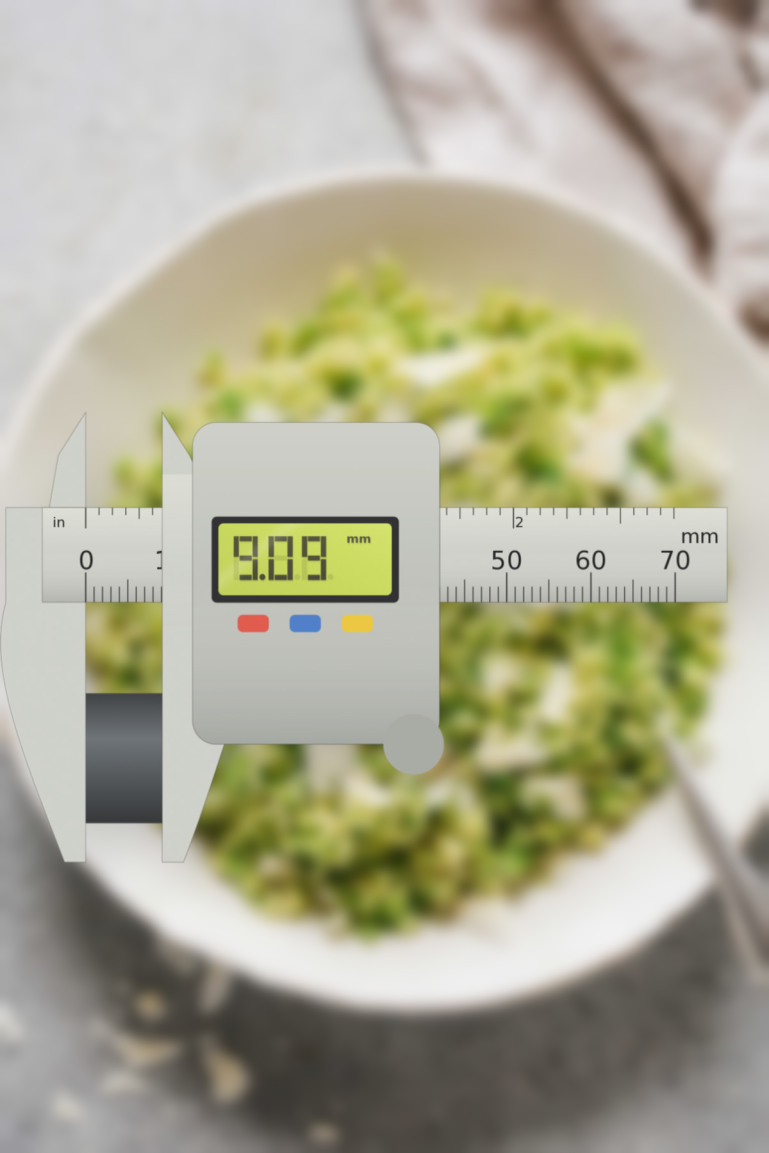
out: **9.09** mm
